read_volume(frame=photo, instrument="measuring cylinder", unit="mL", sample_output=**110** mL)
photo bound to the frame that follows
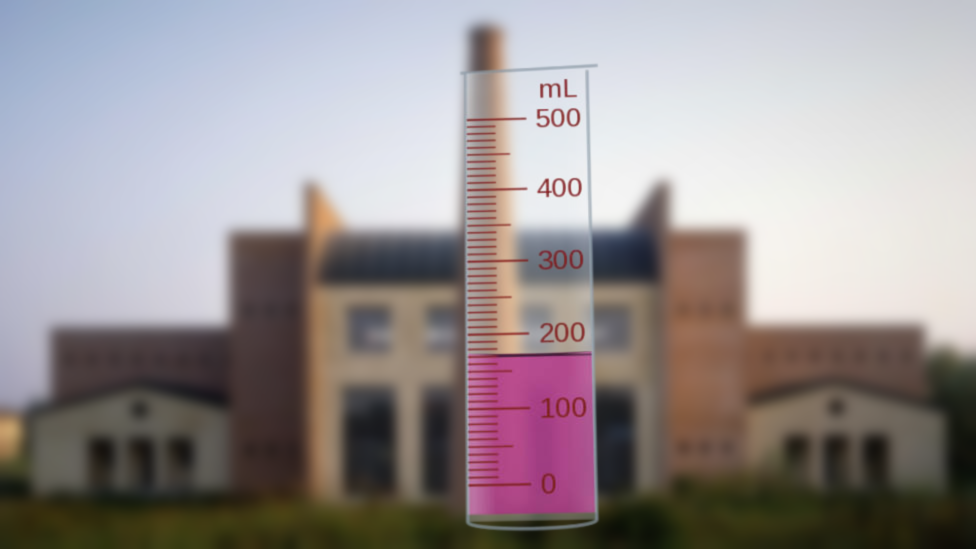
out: **170** mL
